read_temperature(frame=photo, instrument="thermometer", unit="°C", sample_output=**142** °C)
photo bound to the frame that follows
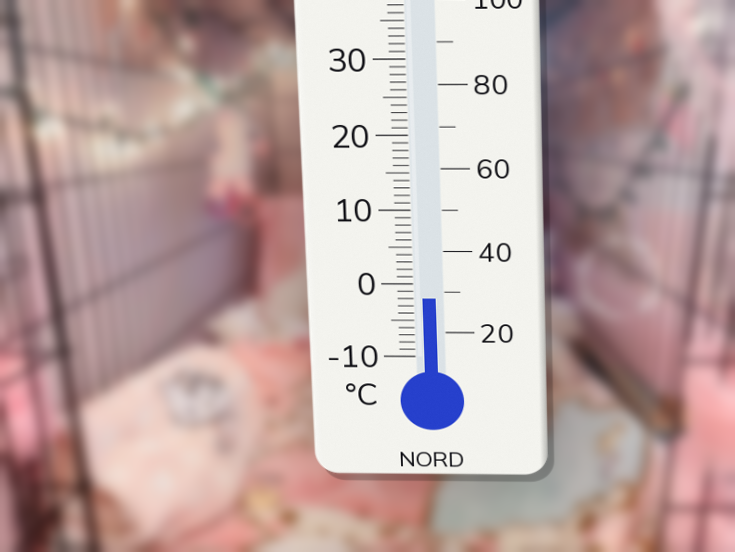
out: **-2** °C
